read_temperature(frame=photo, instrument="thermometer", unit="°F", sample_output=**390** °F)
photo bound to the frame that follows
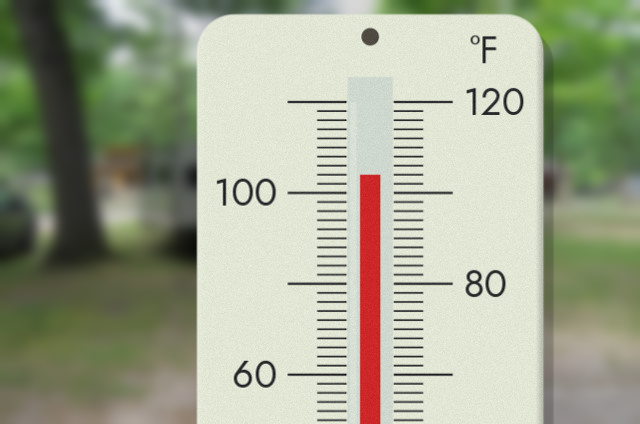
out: **104** °F
